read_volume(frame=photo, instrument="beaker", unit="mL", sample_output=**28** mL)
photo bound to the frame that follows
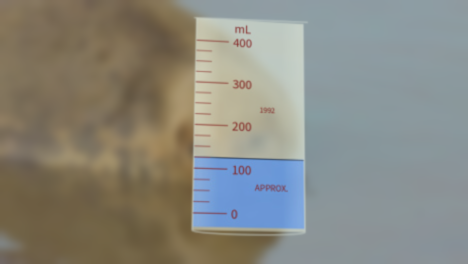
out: **125** mL
